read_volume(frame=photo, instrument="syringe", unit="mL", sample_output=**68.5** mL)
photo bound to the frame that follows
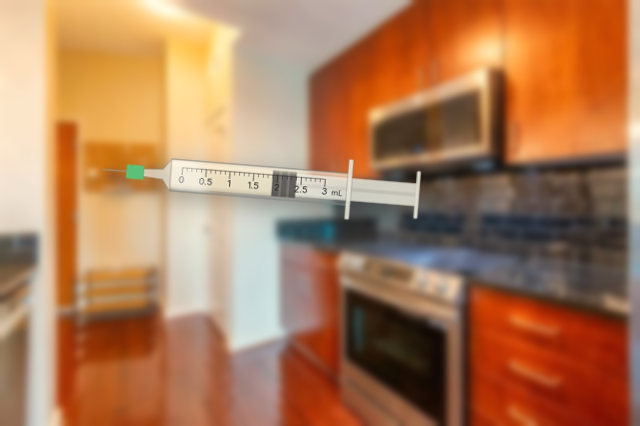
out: **1.9** mL
